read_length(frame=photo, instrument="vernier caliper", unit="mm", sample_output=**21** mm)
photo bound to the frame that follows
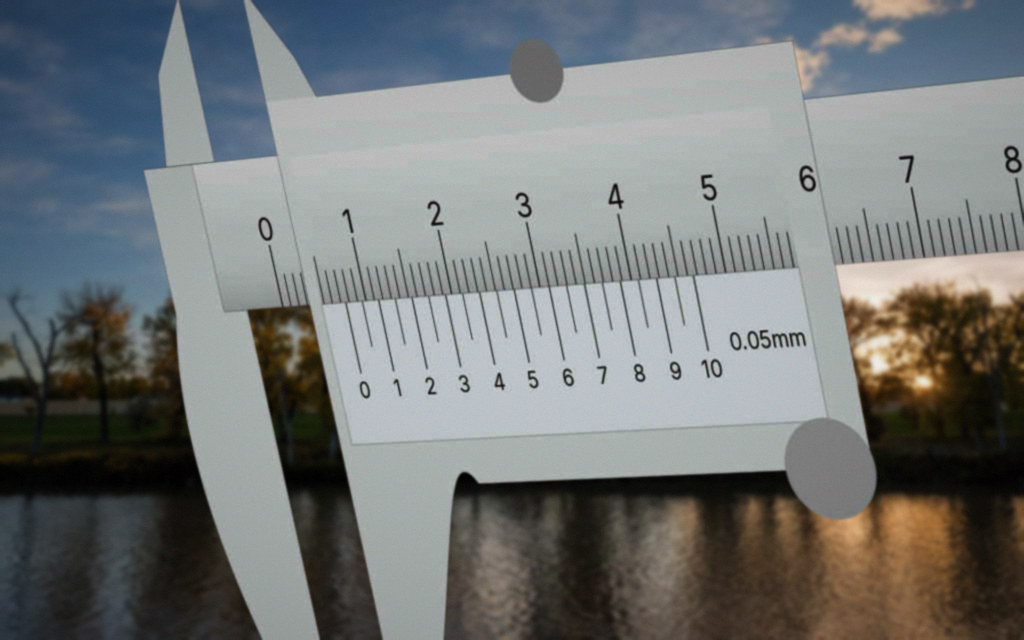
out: **7.6** mm
